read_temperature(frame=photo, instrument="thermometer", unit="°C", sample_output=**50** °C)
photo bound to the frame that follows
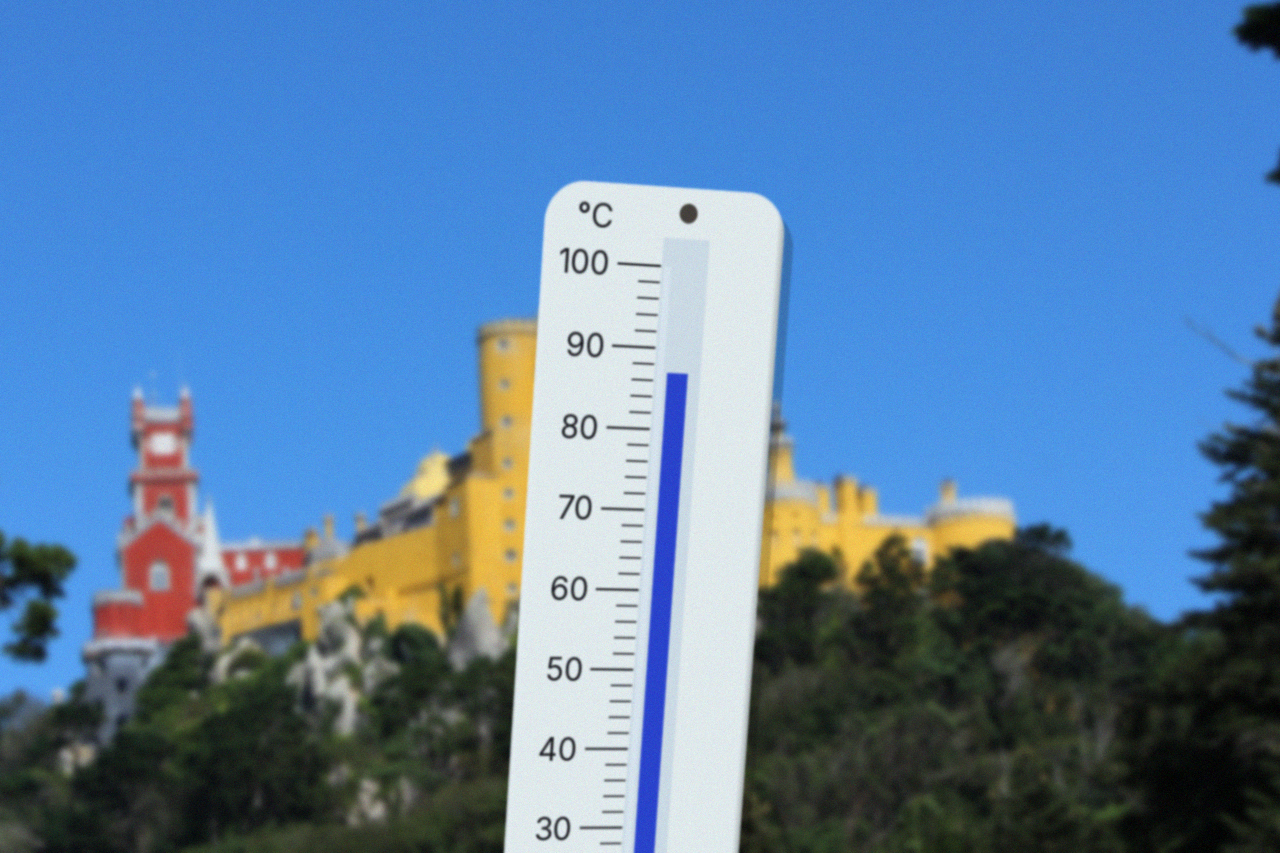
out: **87** °C
